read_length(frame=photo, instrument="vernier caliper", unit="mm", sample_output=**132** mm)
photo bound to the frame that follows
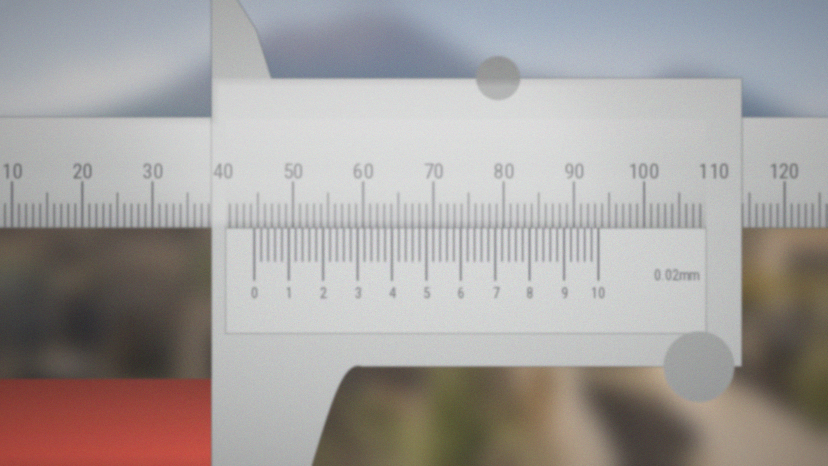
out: **44.5** mm
